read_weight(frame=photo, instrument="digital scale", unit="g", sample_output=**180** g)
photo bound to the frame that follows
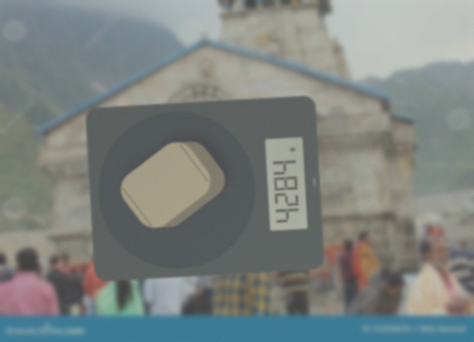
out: **4284** g
